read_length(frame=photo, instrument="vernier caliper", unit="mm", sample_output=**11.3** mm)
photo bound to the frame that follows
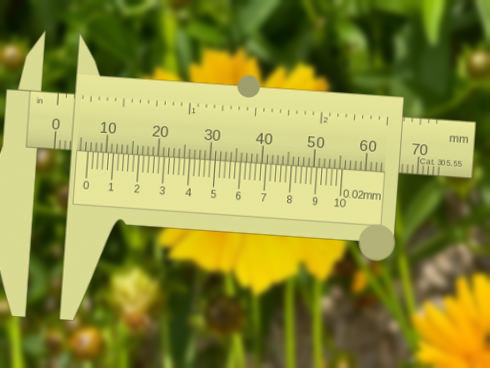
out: **6.5** mm
